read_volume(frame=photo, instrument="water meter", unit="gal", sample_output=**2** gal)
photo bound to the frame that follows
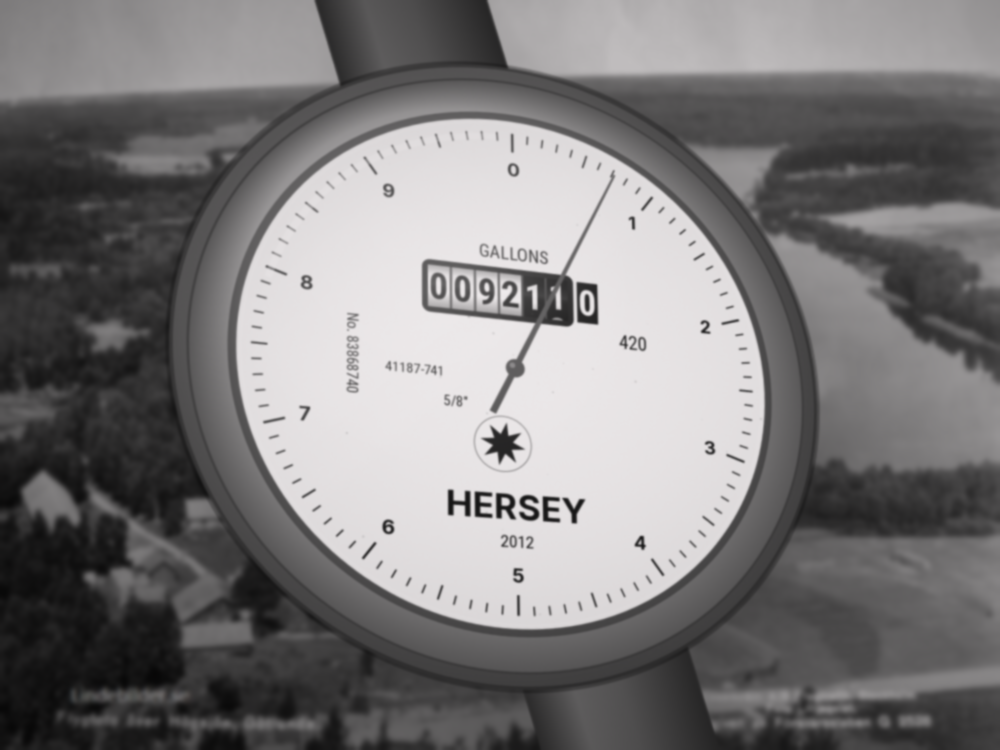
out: **92110.7** gal
